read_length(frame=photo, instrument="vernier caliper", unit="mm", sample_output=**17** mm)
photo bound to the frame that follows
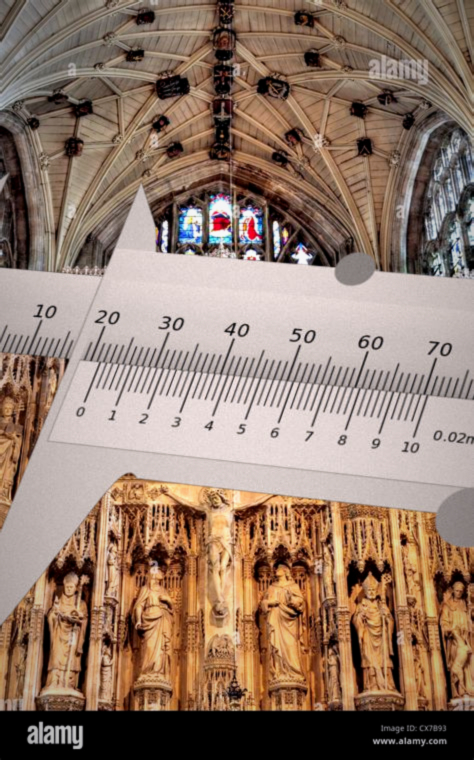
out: **21.5** mm
